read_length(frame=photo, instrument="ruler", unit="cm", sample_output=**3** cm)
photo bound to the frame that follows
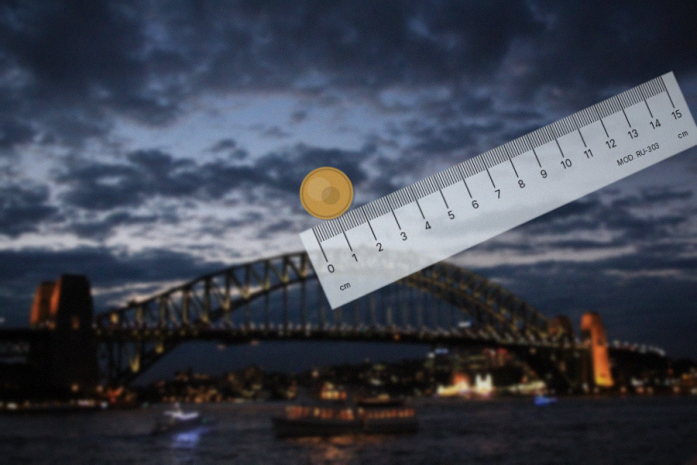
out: **2** cm
